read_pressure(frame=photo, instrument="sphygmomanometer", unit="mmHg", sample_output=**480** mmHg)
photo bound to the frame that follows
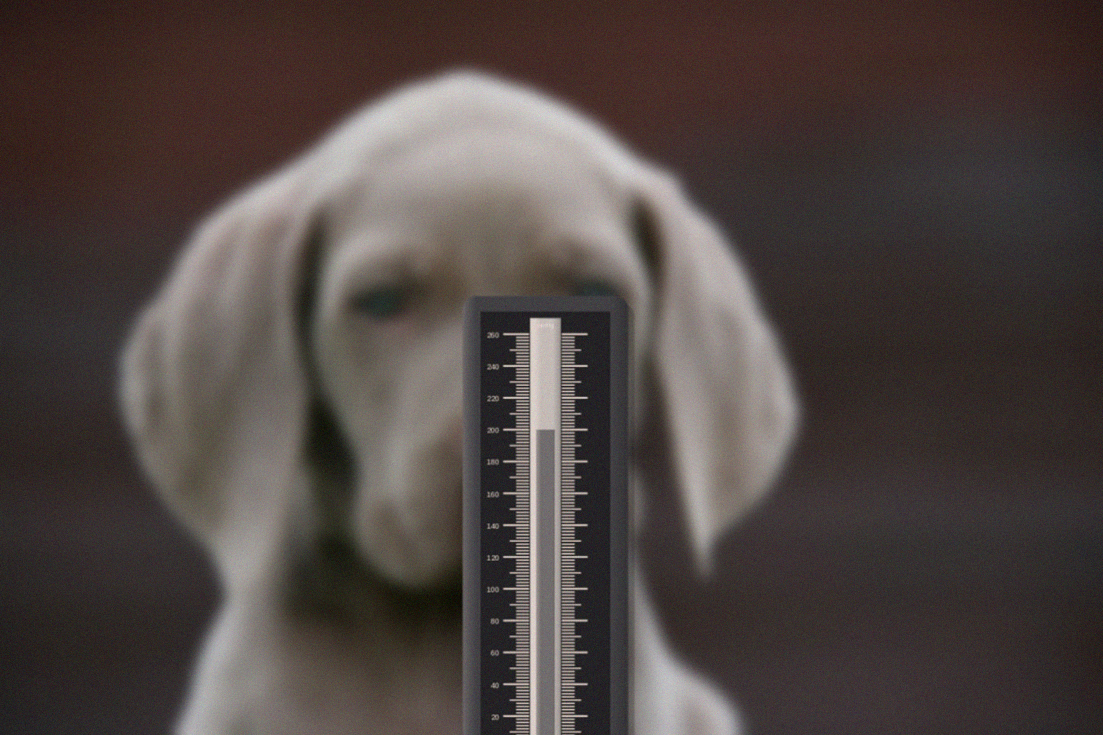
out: **200** mmHg
